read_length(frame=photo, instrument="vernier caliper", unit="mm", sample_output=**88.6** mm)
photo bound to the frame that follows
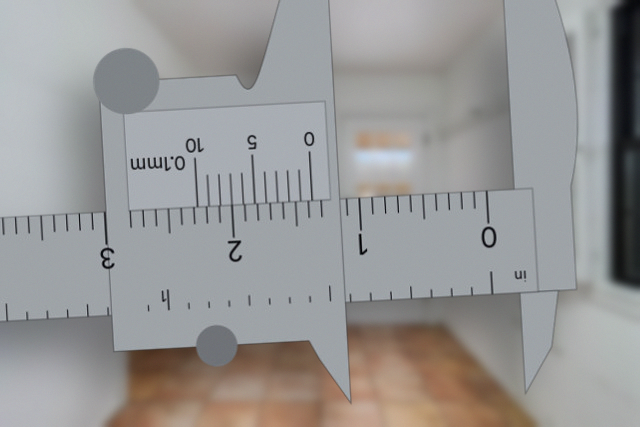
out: **13.7** mm
